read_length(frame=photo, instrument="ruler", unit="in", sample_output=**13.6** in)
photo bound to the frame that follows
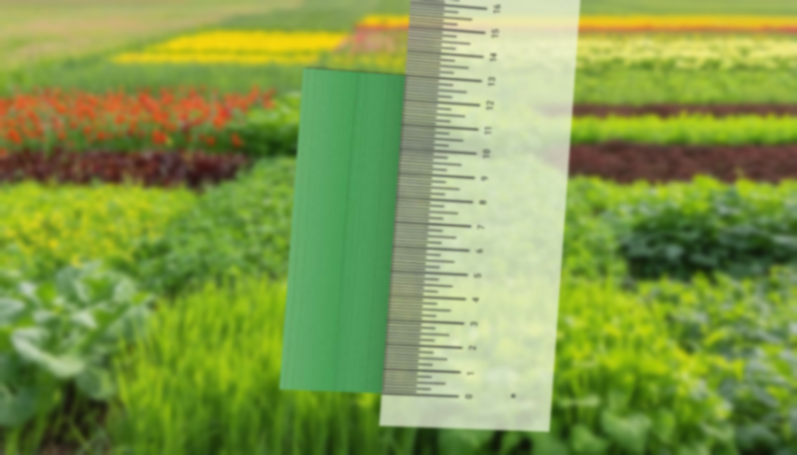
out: **13** in
